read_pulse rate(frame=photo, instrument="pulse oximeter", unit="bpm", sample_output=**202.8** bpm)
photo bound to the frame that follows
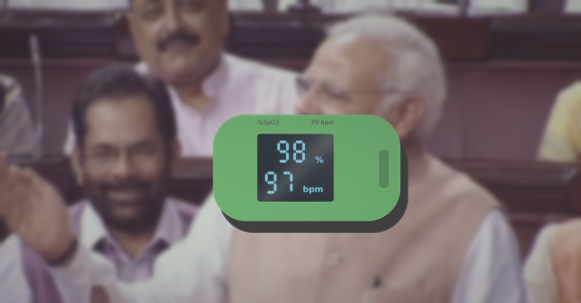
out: **97** bpm
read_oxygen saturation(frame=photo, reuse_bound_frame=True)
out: **98** %
